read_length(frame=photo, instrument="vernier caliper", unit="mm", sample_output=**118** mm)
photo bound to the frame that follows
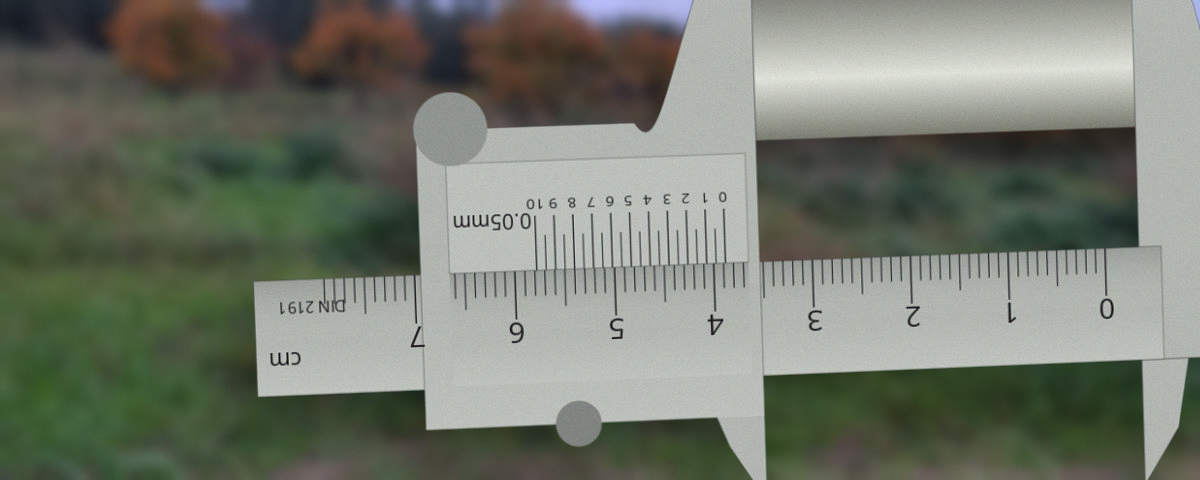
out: **38.8** mm
